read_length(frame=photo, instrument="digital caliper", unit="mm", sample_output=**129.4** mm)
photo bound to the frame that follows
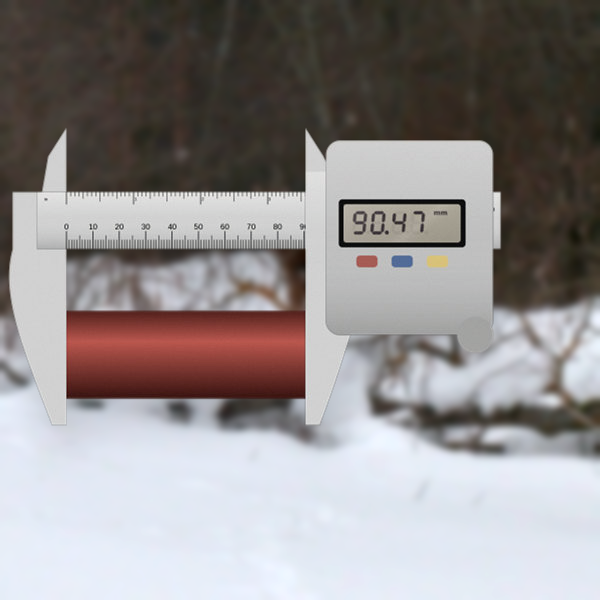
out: **90.47** mm
